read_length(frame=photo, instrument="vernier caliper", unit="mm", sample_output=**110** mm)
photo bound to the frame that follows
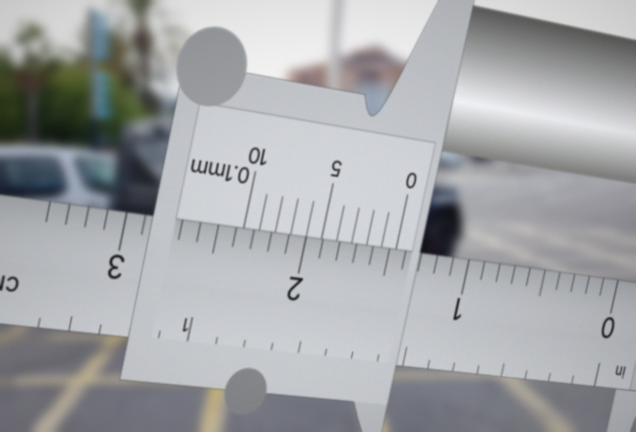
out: **14.6** mm
